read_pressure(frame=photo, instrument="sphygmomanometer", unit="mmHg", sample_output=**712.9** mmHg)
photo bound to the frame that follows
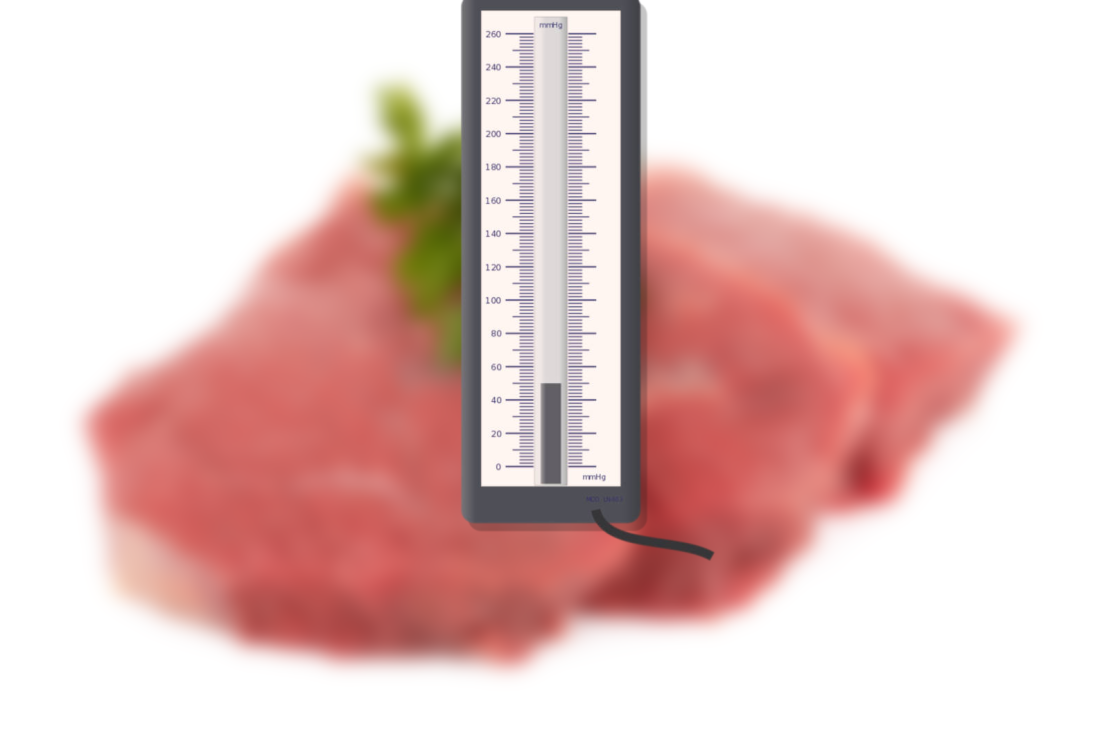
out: **50** mmHg
